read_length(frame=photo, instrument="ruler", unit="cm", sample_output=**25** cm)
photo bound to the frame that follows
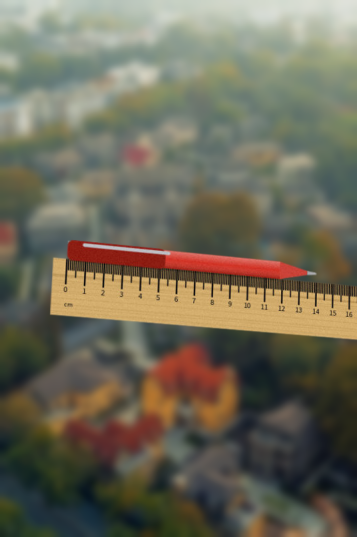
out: **14** cm
